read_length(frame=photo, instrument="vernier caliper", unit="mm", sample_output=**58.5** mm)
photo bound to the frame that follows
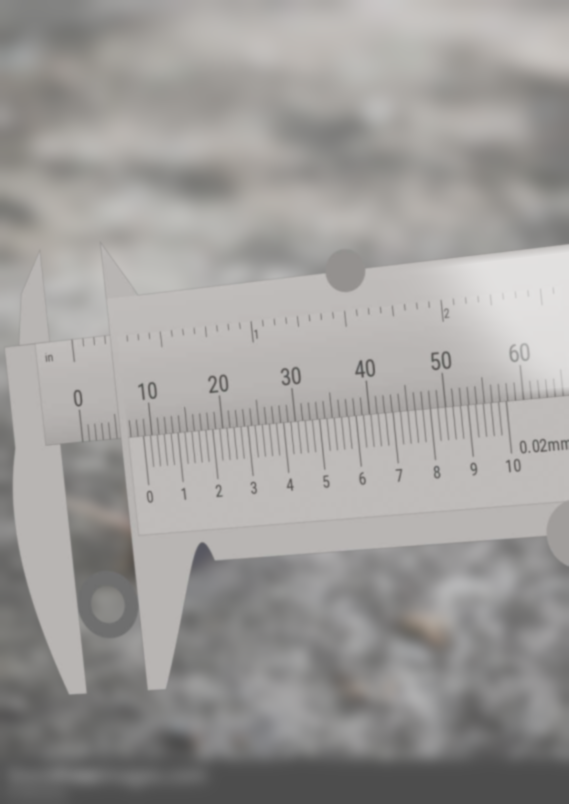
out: **8.8** mm
